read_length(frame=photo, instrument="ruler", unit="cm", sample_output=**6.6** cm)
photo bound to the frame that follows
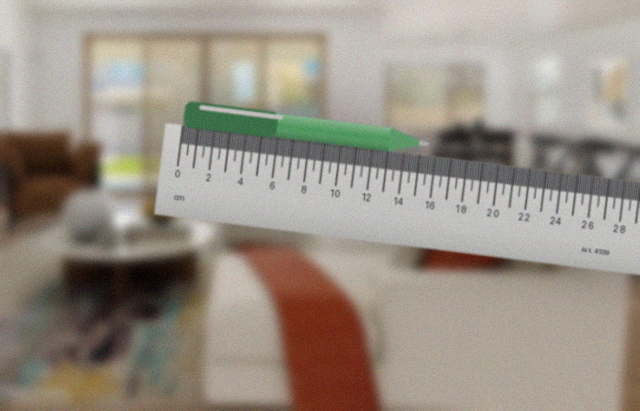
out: **15.5** cm
